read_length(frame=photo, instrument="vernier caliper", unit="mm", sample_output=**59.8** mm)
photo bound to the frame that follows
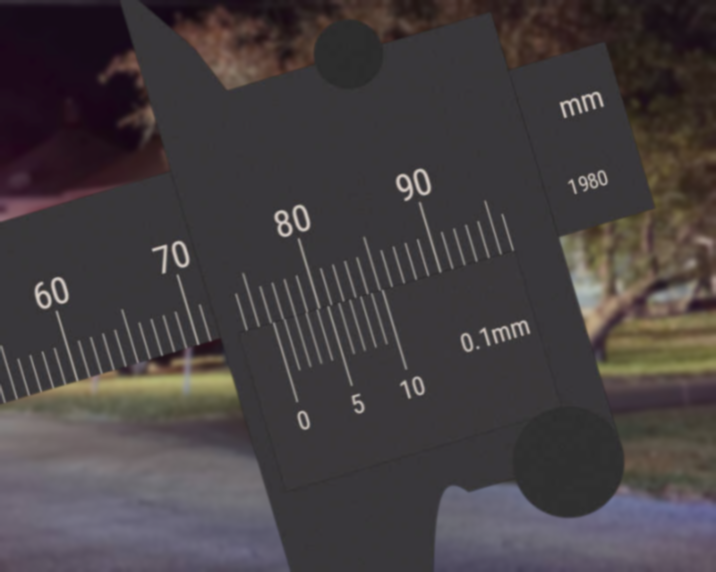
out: **76.2** mm
